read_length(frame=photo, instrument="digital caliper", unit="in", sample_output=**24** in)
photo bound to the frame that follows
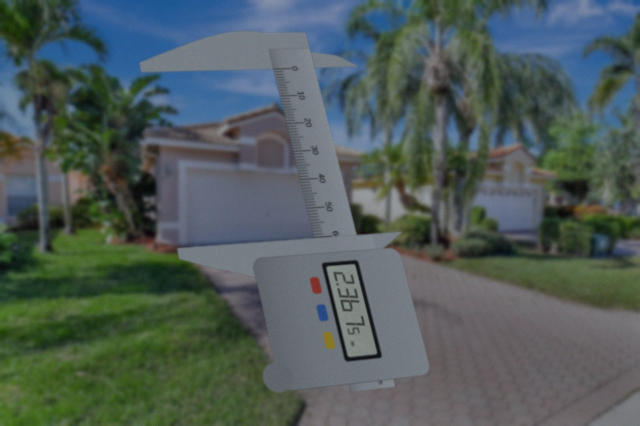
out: **2.3675** in
